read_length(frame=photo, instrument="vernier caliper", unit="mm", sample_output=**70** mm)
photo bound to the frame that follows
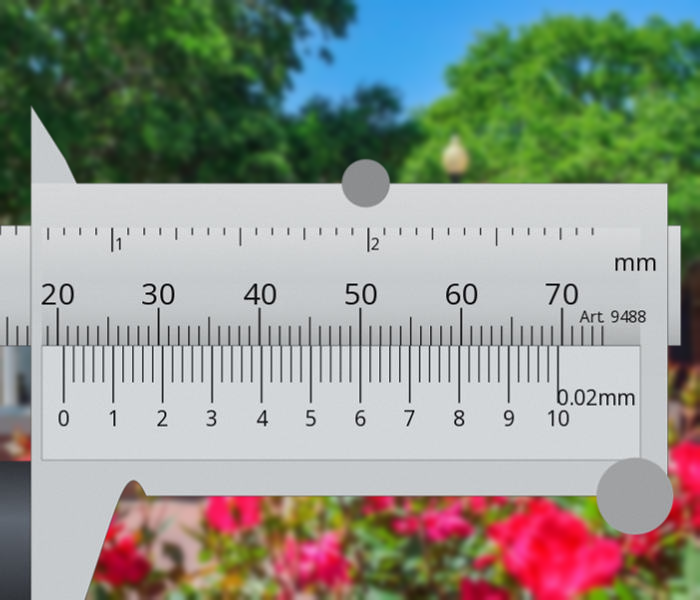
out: **20.6** mm
